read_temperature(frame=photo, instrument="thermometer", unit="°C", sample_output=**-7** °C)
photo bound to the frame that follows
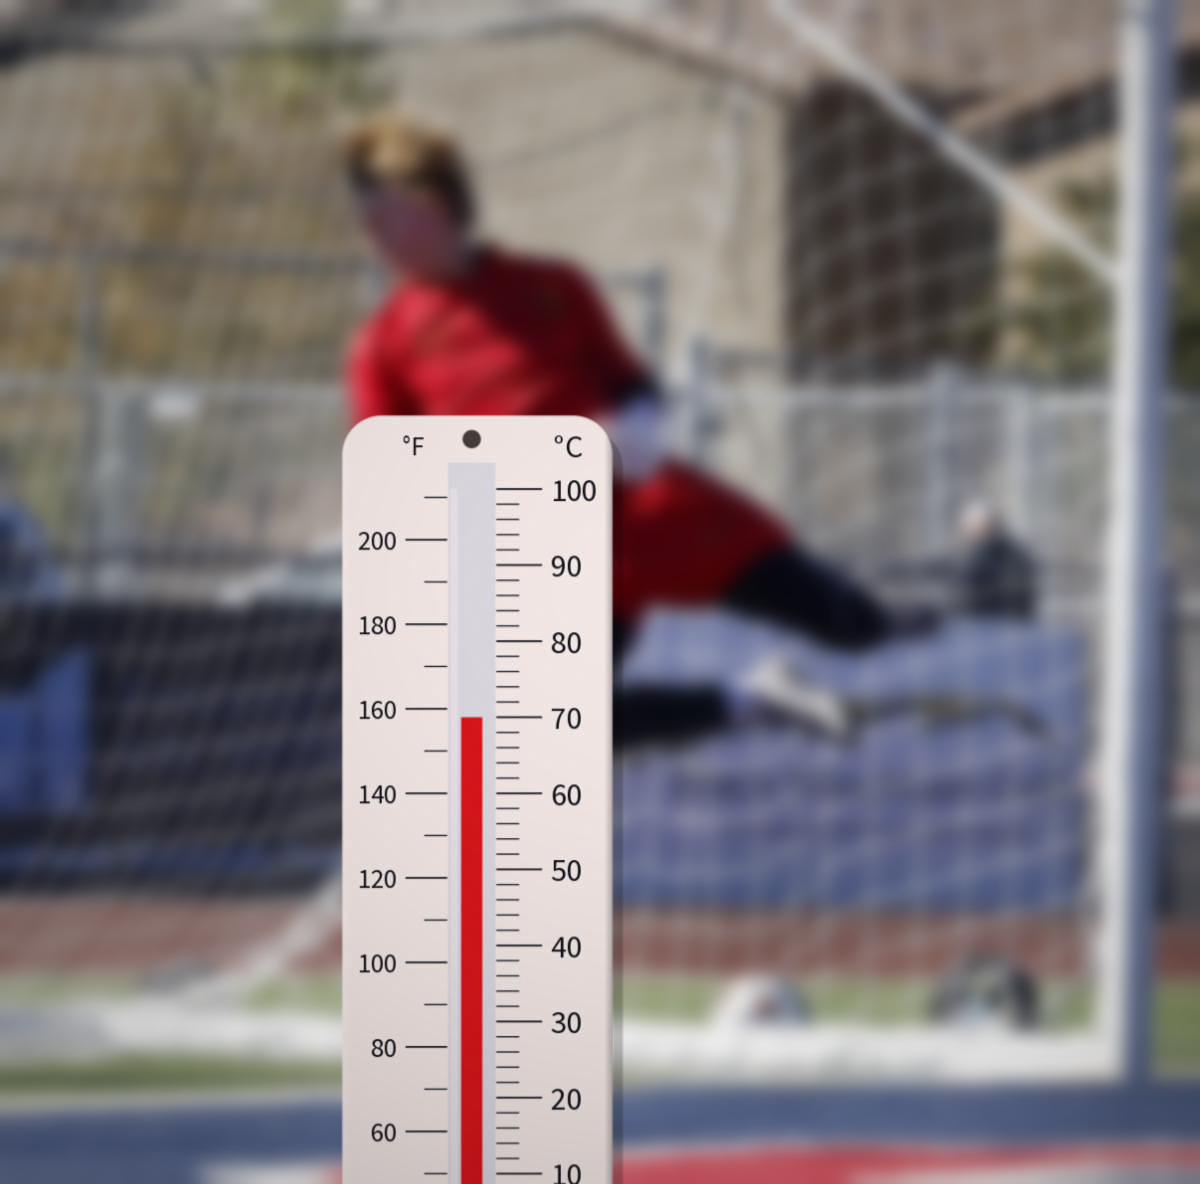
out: **70** °C
